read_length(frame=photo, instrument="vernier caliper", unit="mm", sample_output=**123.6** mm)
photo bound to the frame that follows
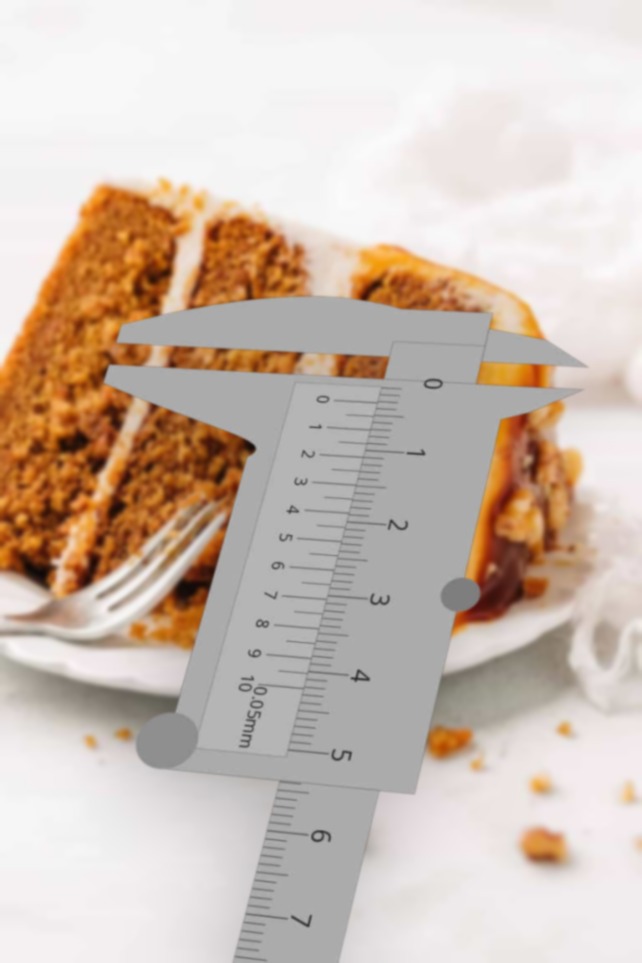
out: **3.2** mm
